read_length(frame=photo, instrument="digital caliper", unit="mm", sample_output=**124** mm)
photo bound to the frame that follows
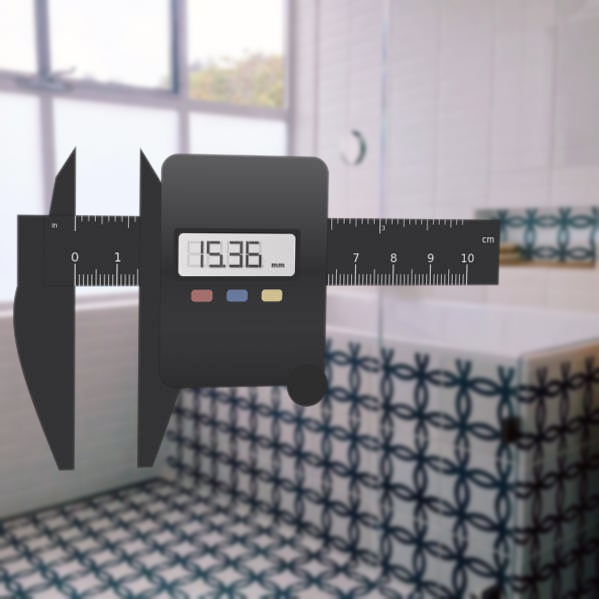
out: **15.36** mm
